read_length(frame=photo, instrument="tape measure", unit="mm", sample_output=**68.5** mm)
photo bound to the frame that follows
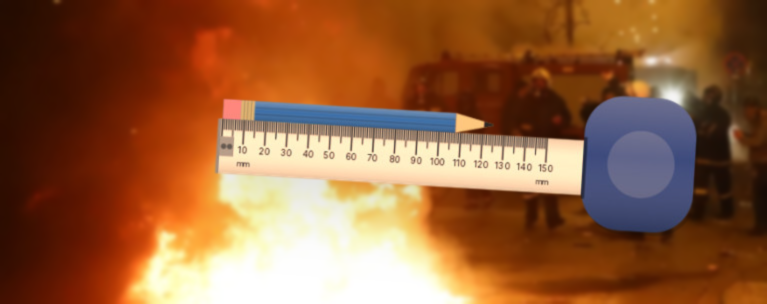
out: **125** mm
